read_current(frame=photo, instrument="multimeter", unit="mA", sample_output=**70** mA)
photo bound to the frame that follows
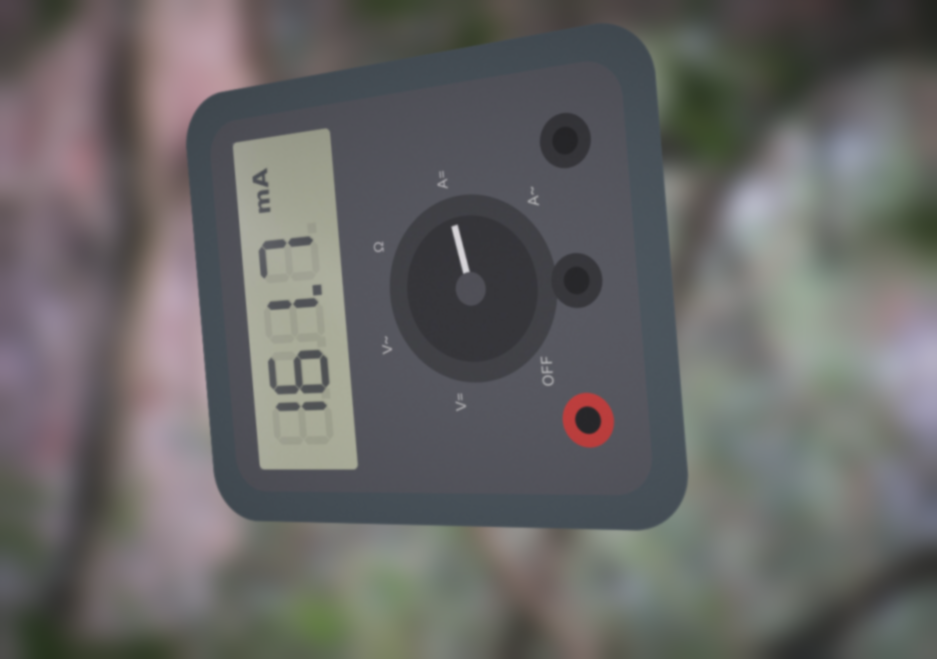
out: **161.7** mA
